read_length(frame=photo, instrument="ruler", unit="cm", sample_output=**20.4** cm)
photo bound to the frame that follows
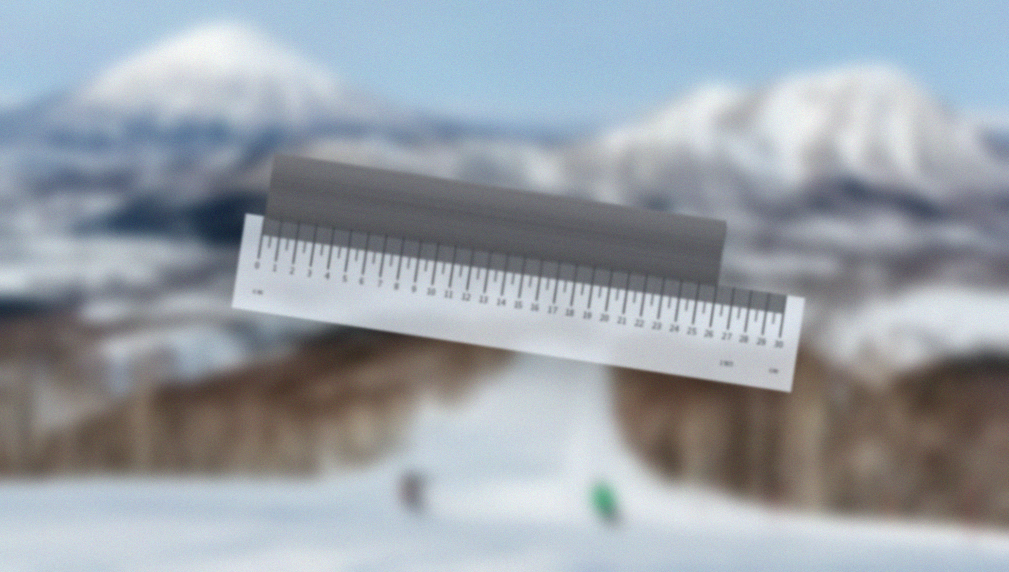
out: **26** cm
